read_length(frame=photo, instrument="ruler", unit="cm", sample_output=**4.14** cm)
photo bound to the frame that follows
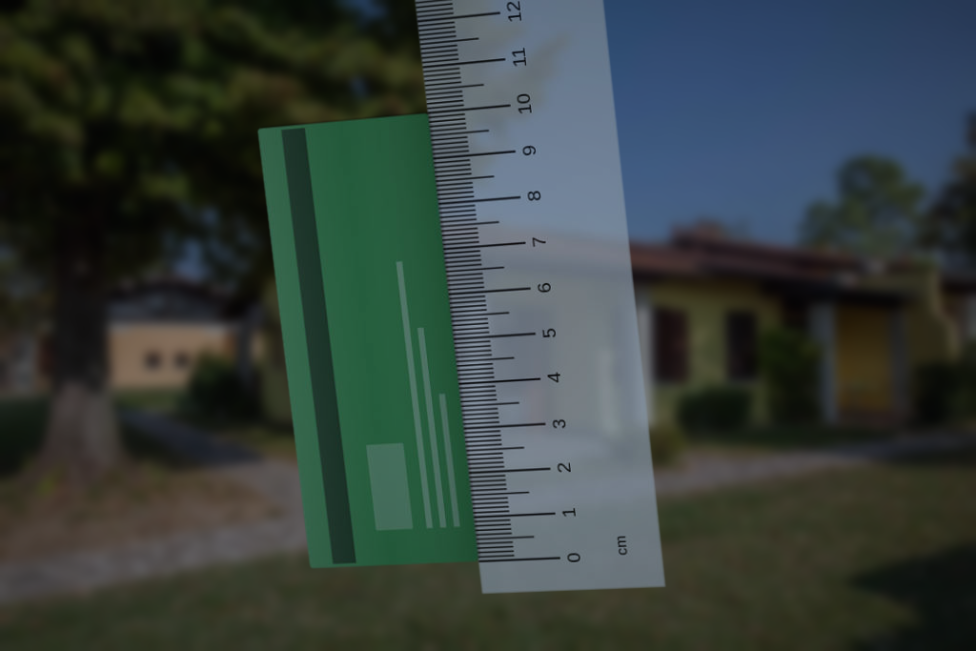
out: **10** cm
